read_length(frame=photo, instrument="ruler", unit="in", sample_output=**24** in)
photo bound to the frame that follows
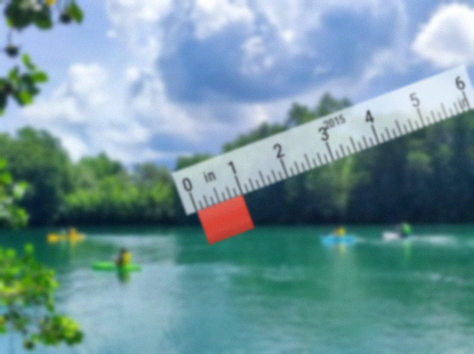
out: **1** in
